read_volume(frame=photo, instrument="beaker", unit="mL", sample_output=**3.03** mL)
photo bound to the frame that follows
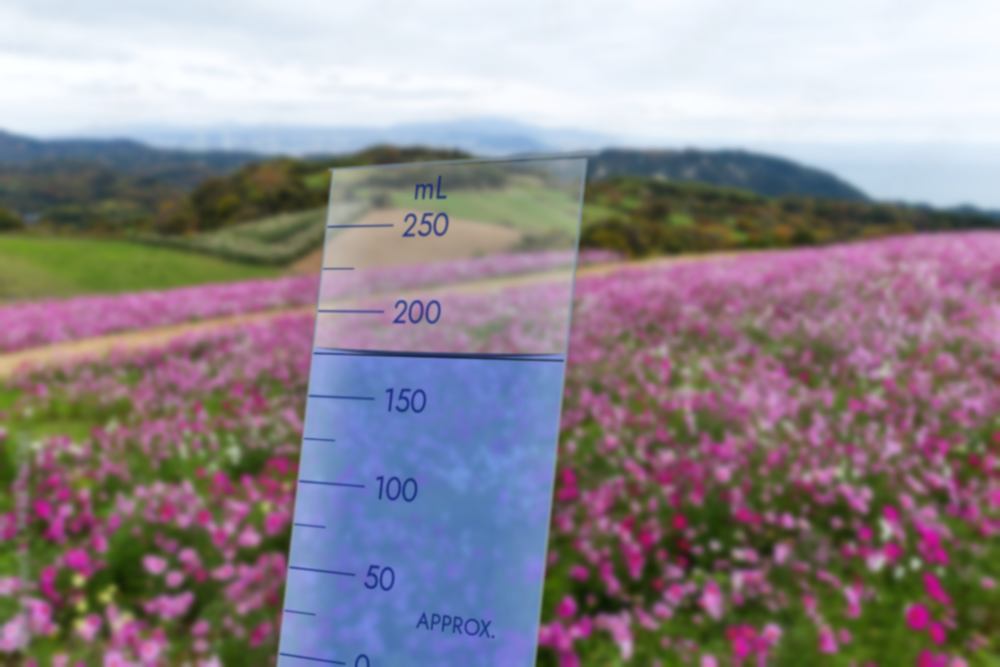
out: **175** mL
